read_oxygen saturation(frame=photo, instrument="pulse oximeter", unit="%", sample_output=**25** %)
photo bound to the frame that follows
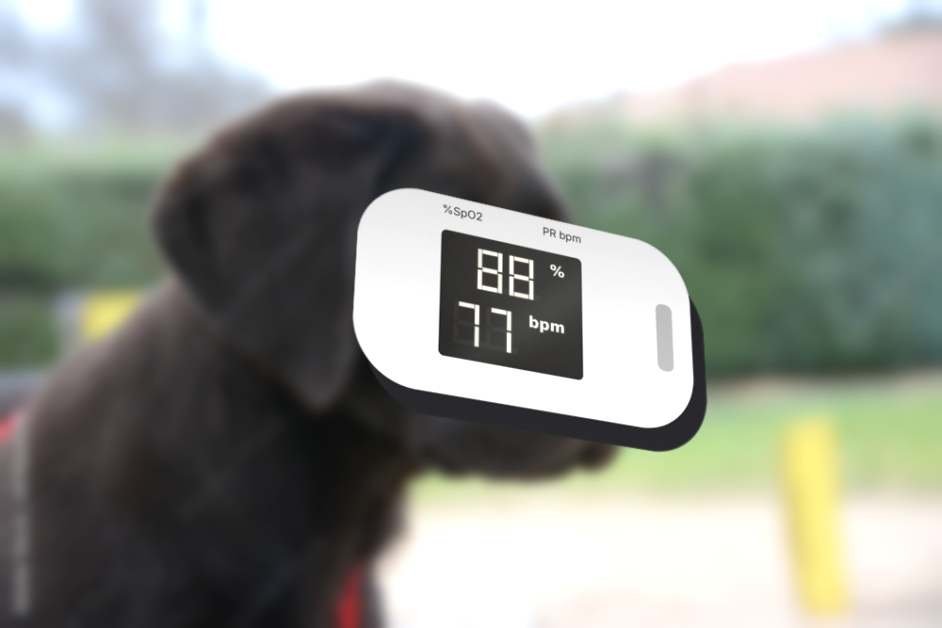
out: **88** %
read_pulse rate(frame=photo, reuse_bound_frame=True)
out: **77** bpm
